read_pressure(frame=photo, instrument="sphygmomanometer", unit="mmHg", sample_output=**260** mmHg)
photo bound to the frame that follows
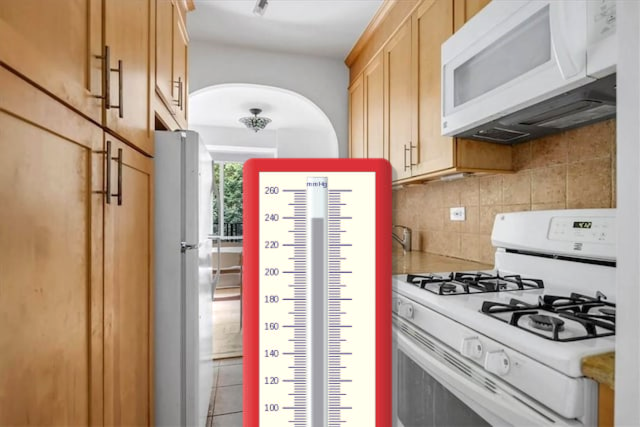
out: **240** mmHg
